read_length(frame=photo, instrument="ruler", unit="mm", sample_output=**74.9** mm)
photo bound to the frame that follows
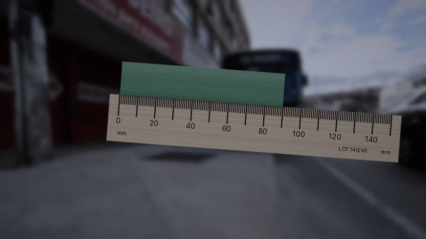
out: **90** mm
